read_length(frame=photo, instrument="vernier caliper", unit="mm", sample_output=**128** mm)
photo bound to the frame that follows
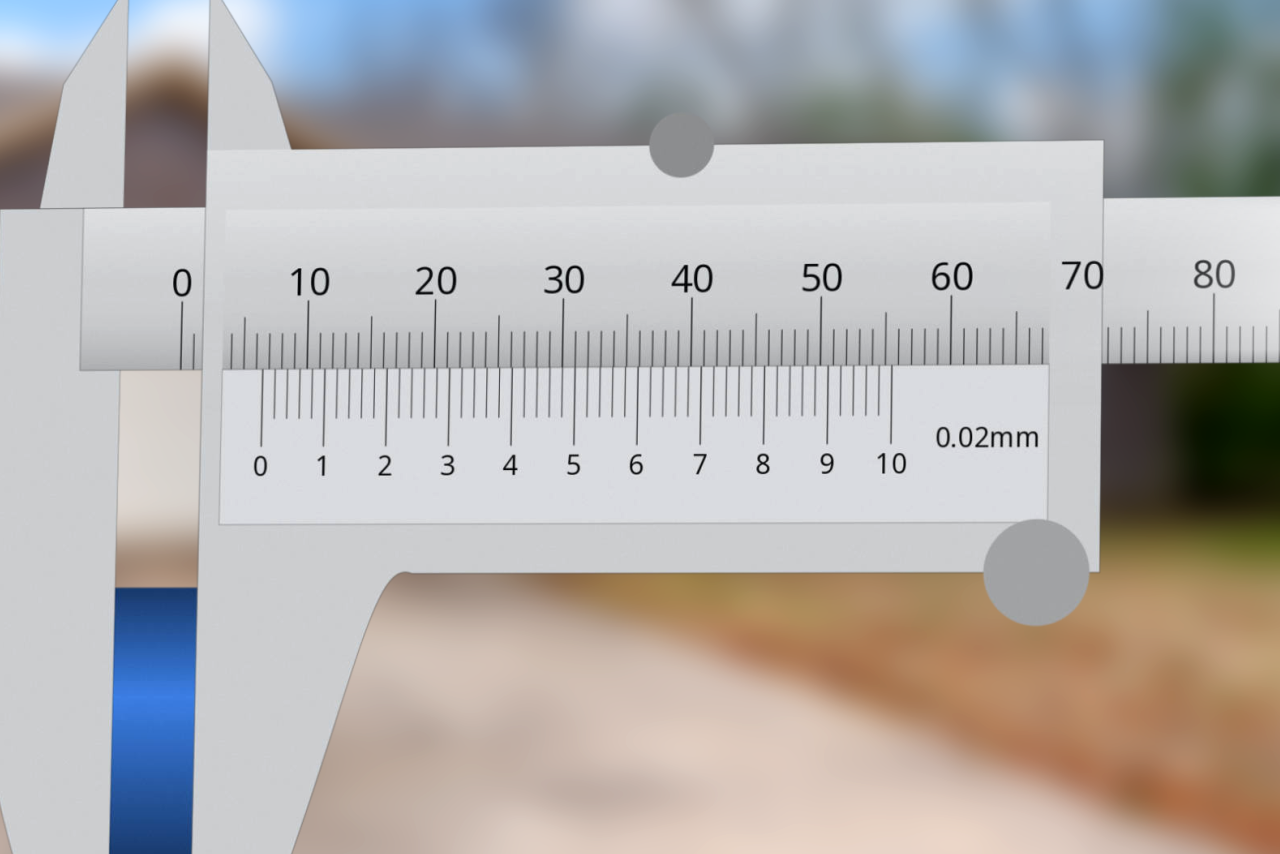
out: **6.5** mm
